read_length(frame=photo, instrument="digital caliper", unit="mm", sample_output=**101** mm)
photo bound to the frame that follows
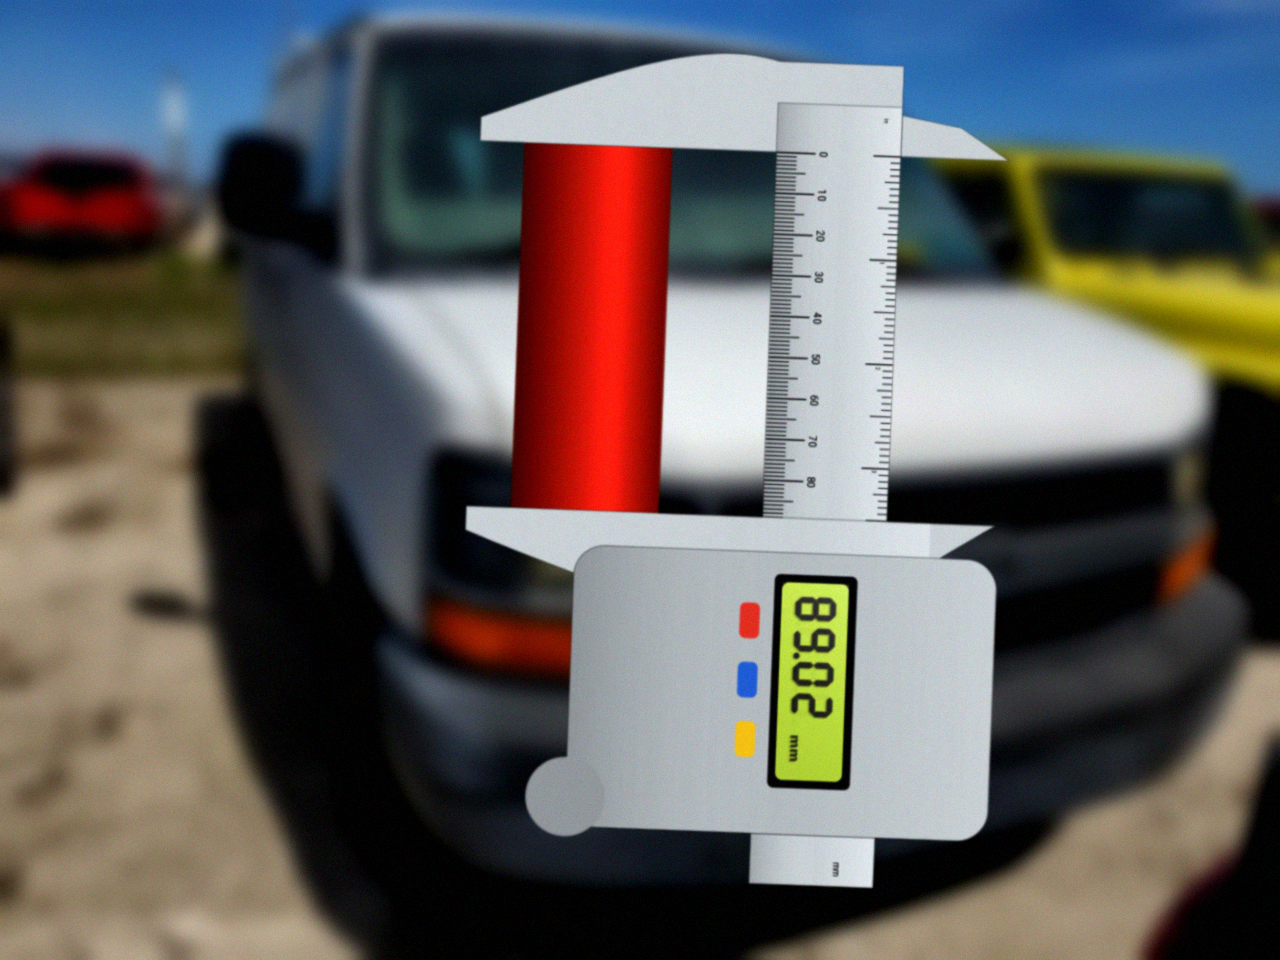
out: **89.02** mm
